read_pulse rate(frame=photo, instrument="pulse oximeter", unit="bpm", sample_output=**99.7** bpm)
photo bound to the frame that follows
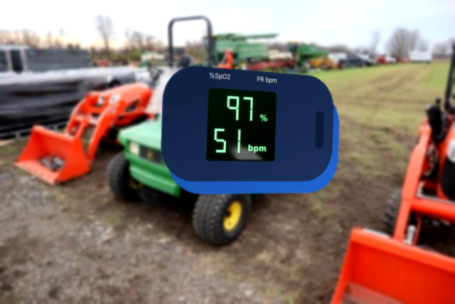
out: **51** bpm
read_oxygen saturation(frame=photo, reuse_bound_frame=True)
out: **97** %
